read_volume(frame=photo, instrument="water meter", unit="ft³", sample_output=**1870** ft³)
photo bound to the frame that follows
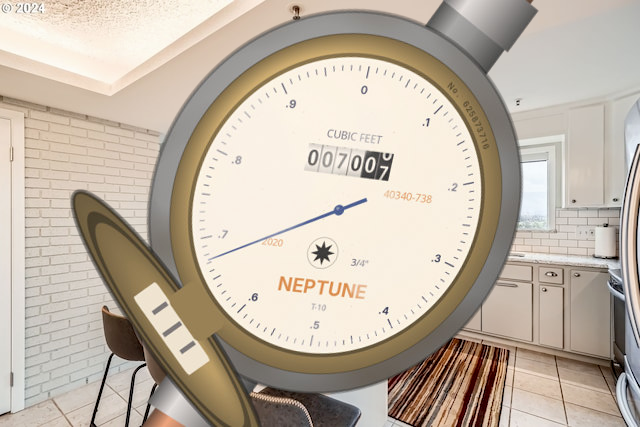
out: **7006.67** ft³
